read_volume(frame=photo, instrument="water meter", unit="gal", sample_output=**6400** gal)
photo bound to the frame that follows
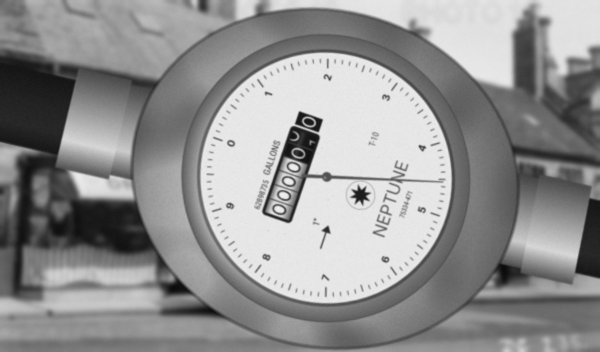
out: **4.5** gal
